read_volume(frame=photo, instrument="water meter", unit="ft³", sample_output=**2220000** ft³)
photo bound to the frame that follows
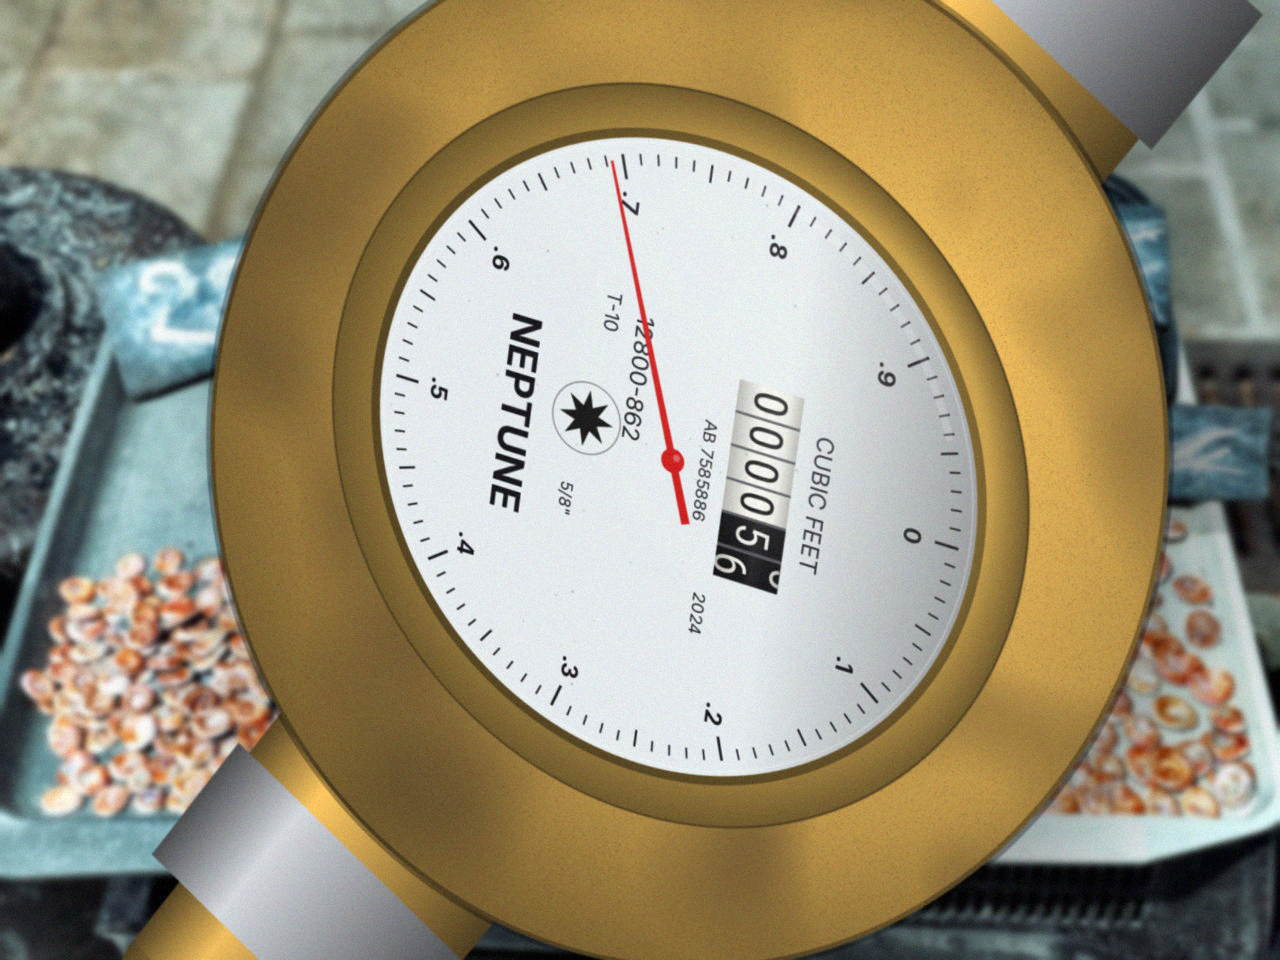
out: **55.69** ft³
